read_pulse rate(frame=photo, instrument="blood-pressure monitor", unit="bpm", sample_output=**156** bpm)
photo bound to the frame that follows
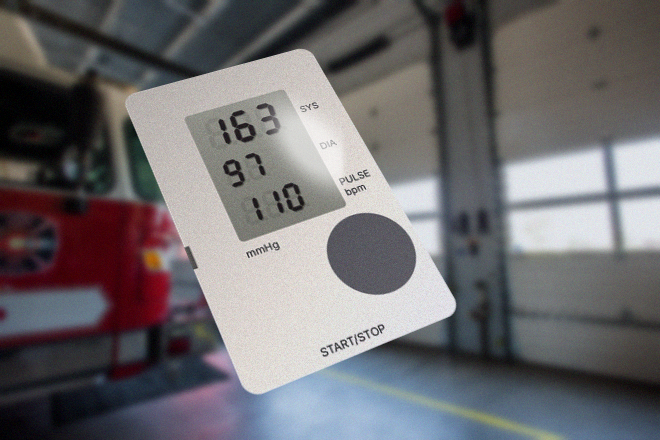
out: **110** bpm
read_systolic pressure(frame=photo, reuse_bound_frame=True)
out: **163** mmHg
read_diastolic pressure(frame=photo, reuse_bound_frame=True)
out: **97** mmHg
